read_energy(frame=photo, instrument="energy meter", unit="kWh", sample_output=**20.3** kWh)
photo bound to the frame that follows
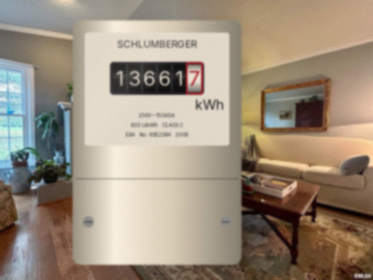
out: **13661.7** kWh
